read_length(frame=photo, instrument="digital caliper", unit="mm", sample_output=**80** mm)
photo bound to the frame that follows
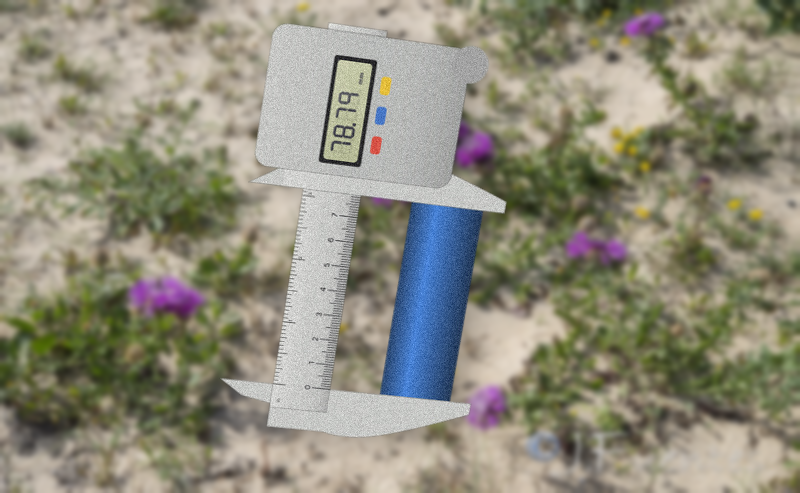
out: **78.79** mm
